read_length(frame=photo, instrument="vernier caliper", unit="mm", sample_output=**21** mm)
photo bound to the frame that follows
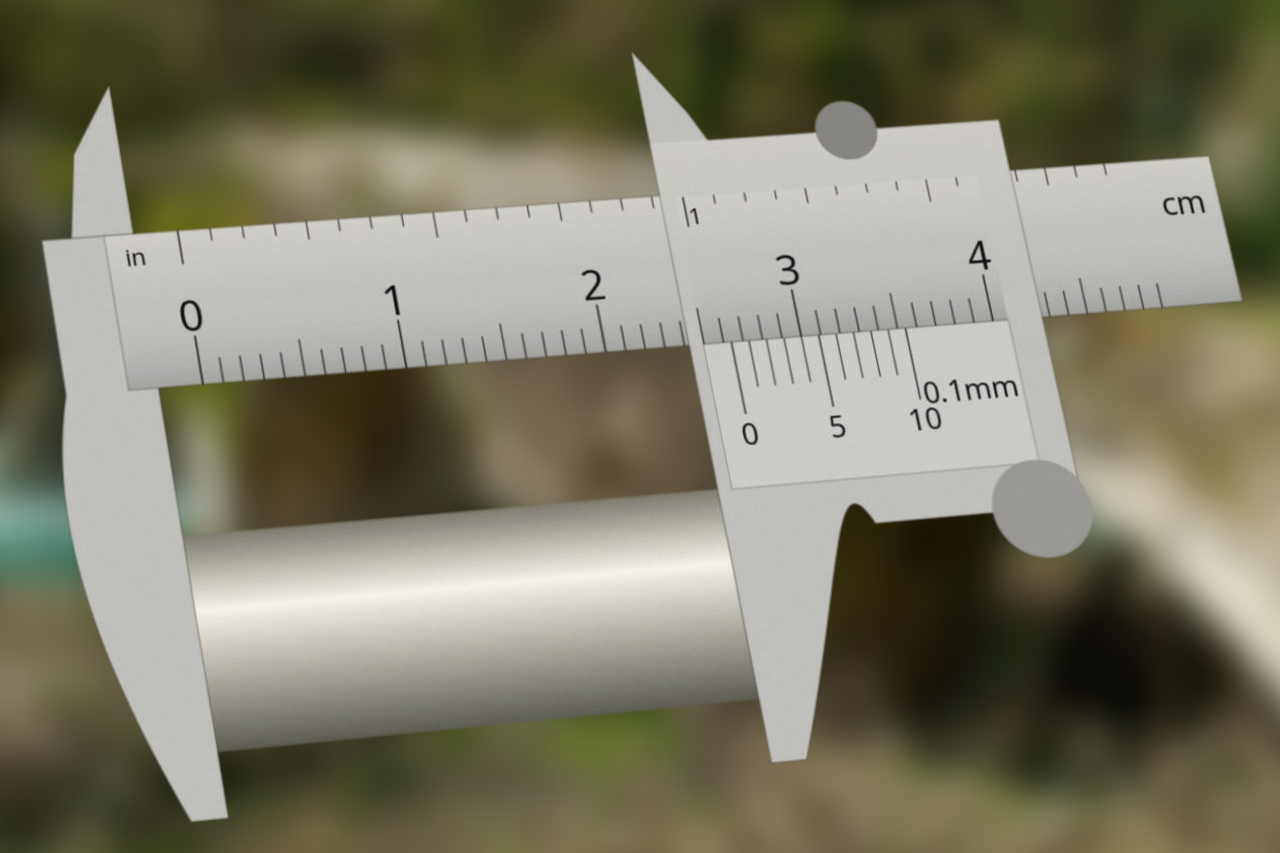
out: **26.4** mm
